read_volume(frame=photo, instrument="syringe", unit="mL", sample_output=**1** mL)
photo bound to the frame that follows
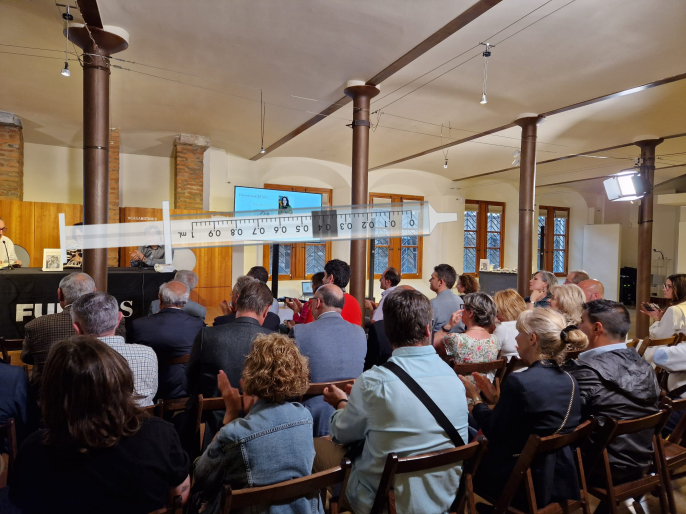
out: **0.34** mL
